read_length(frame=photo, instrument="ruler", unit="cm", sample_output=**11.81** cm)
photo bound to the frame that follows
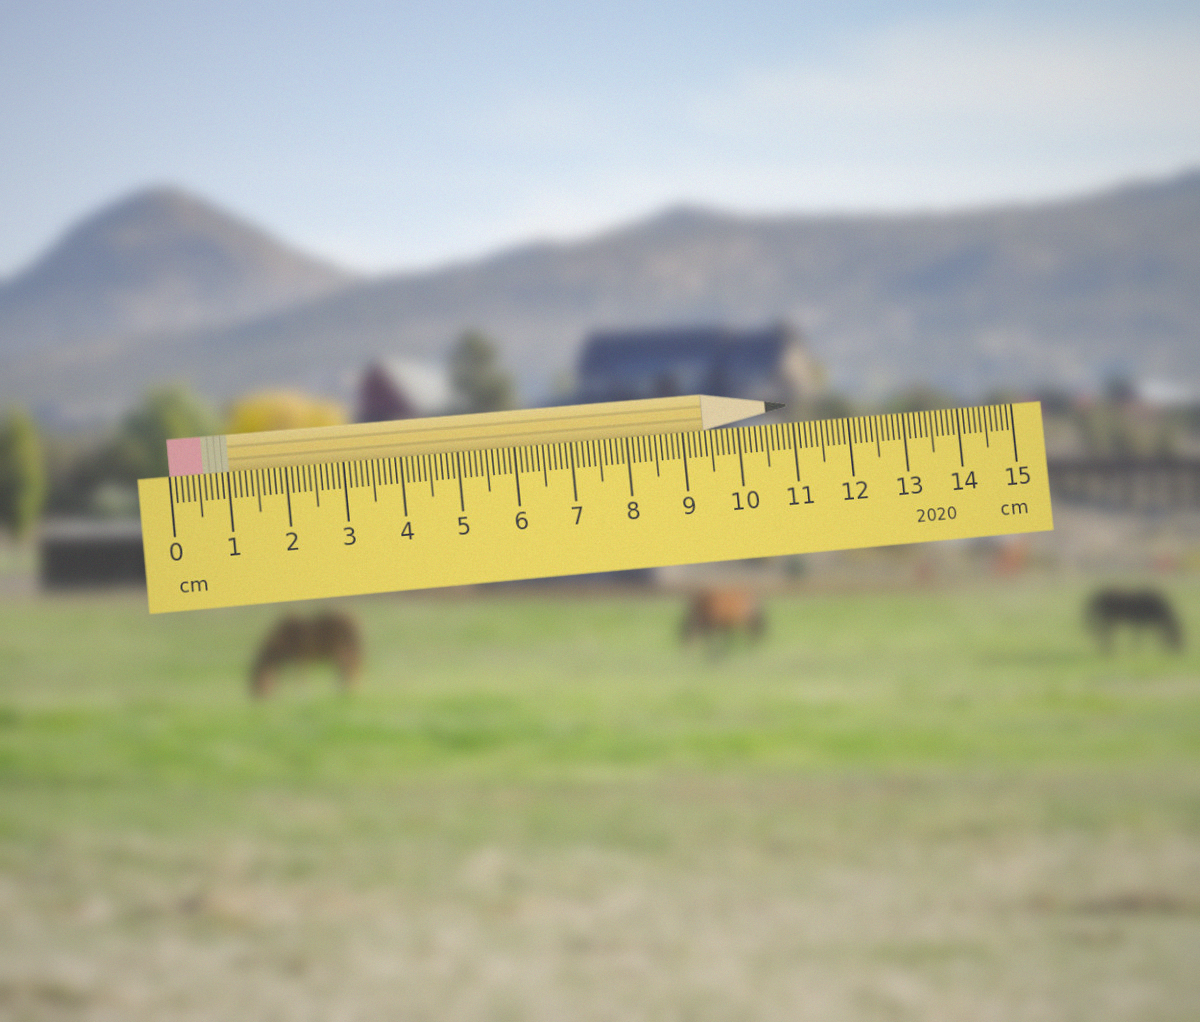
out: **10.9** cm
